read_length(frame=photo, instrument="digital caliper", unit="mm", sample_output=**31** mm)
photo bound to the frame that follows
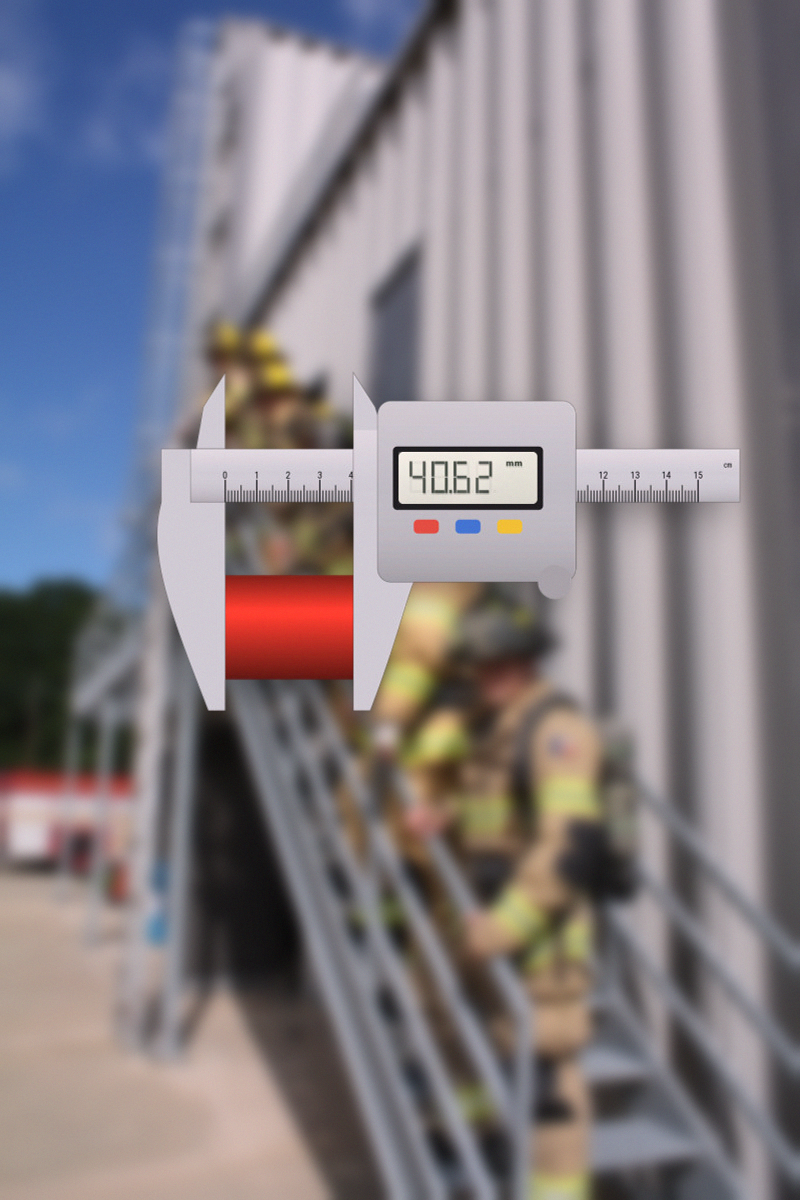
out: **40.62** mm
